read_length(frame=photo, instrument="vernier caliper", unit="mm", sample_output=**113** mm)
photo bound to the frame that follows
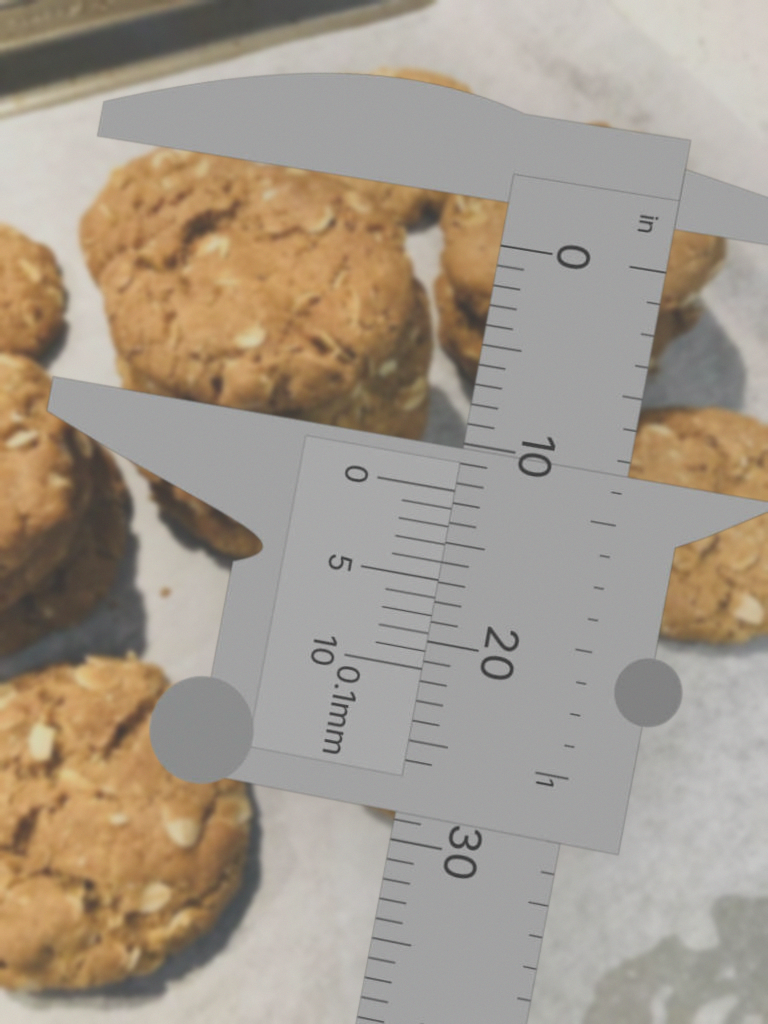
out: **12.4** mm
